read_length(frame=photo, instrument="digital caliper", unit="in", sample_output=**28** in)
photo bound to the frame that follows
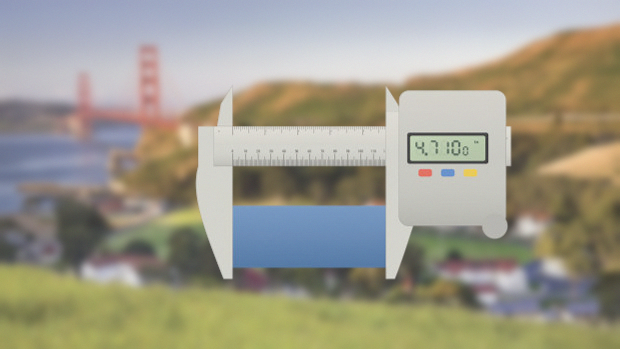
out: **4.7100** in
